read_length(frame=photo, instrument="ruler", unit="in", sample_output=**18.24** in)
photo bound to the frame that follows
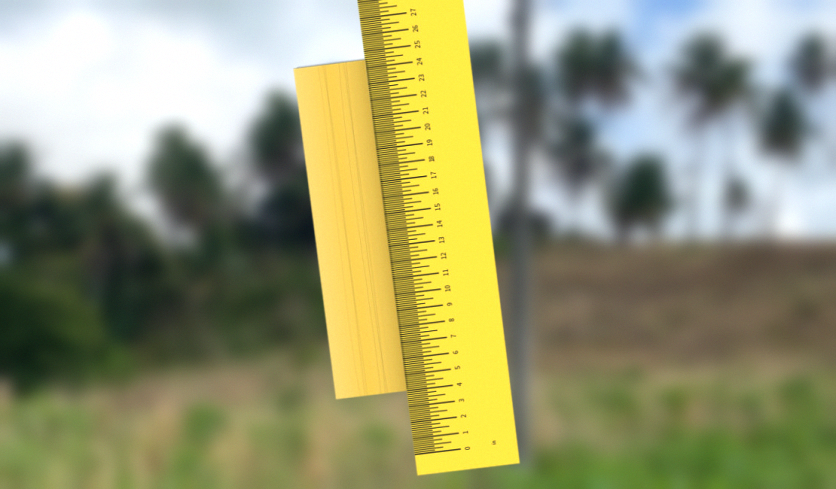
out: **20.5** in
